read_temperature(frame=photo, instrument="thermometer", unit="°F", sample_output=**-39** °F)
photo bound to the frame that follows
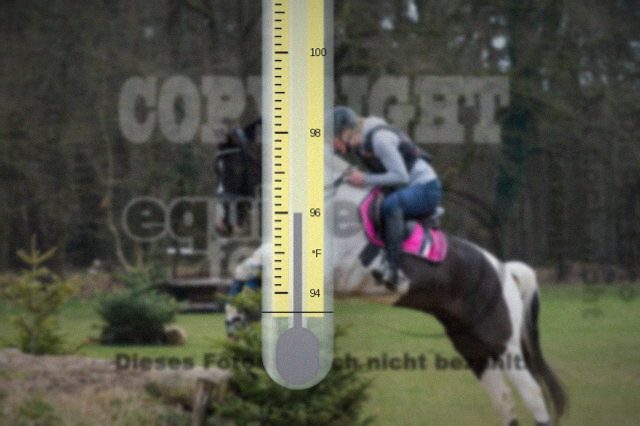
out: **96** °F
